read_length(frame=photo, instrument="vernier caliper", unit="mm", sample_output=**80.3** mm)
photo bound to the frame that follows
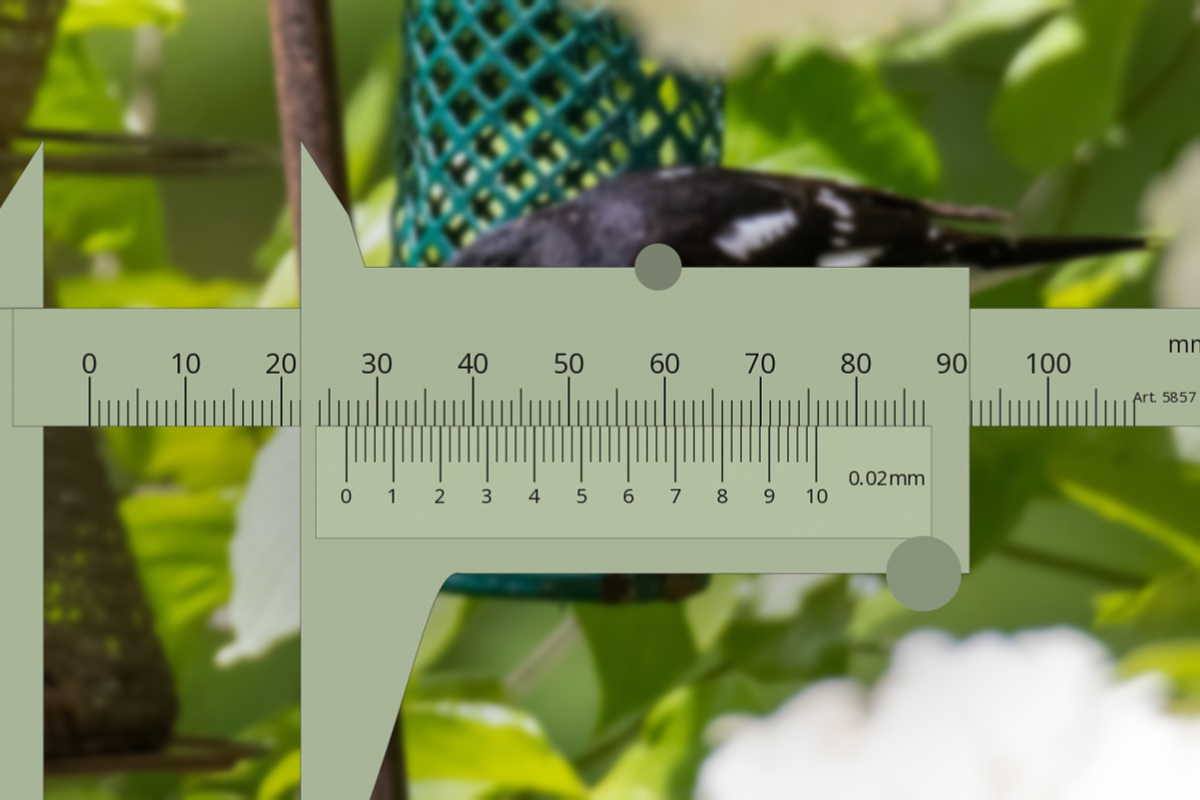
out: **26.8** mm
